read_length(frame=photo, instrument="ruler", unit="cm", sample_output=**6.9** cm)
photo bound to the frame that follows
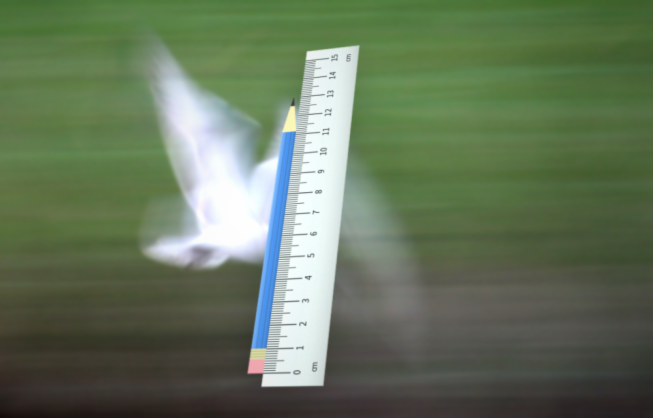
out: **13** cm
